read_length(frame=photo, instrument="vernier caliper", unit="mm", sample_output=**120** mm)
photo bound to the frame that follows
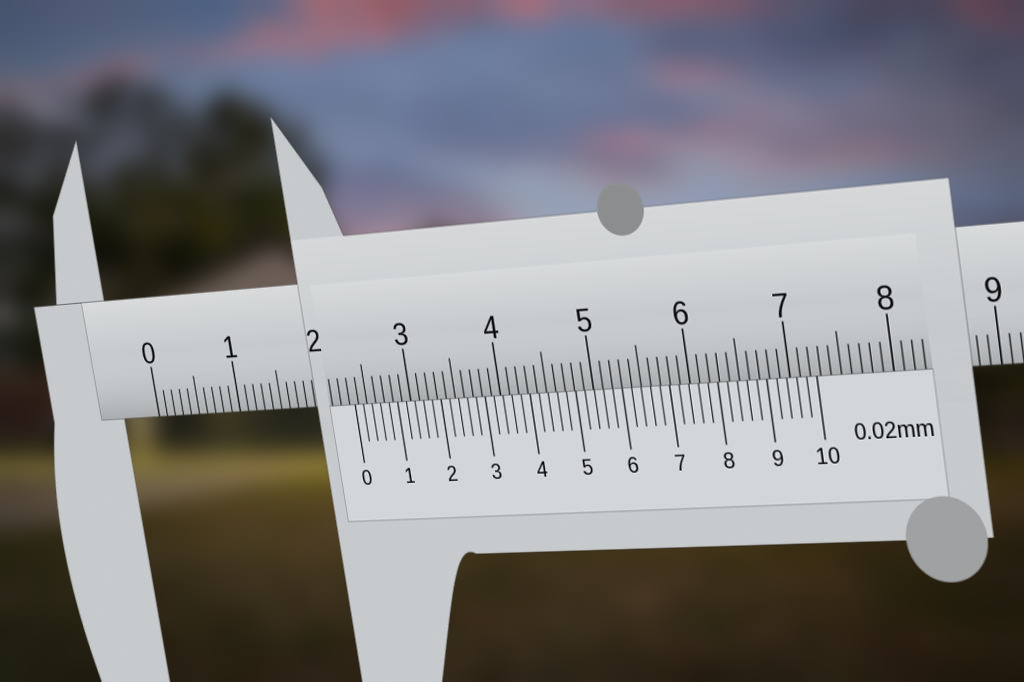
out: **23.6** mm
